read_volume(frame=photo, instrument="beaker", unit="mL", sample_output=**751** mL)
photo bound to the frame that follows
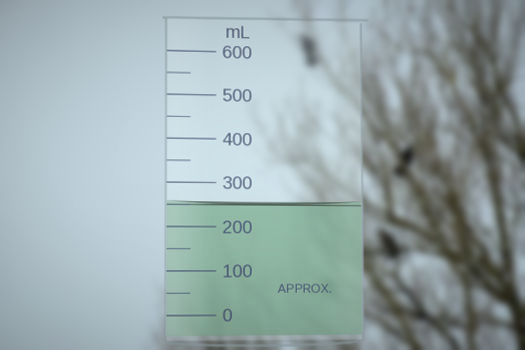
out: **250** mL
